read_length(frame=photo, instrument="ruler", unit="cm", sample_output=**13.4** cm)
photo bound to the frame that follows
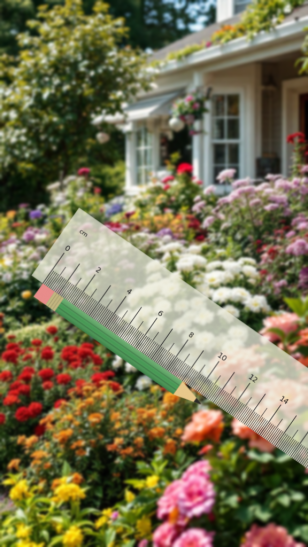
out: **10.5** cm
